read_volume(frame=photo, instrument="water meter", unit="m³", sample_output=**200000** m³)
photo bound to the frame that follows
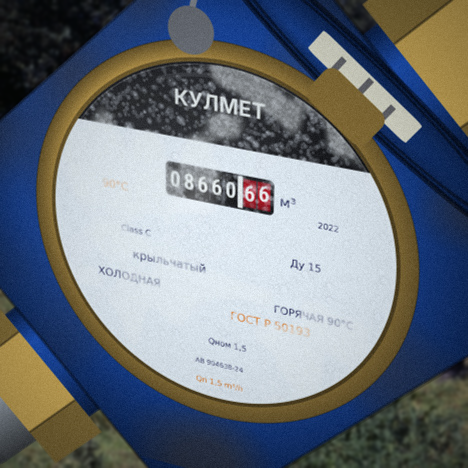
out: **8660.66** m³
